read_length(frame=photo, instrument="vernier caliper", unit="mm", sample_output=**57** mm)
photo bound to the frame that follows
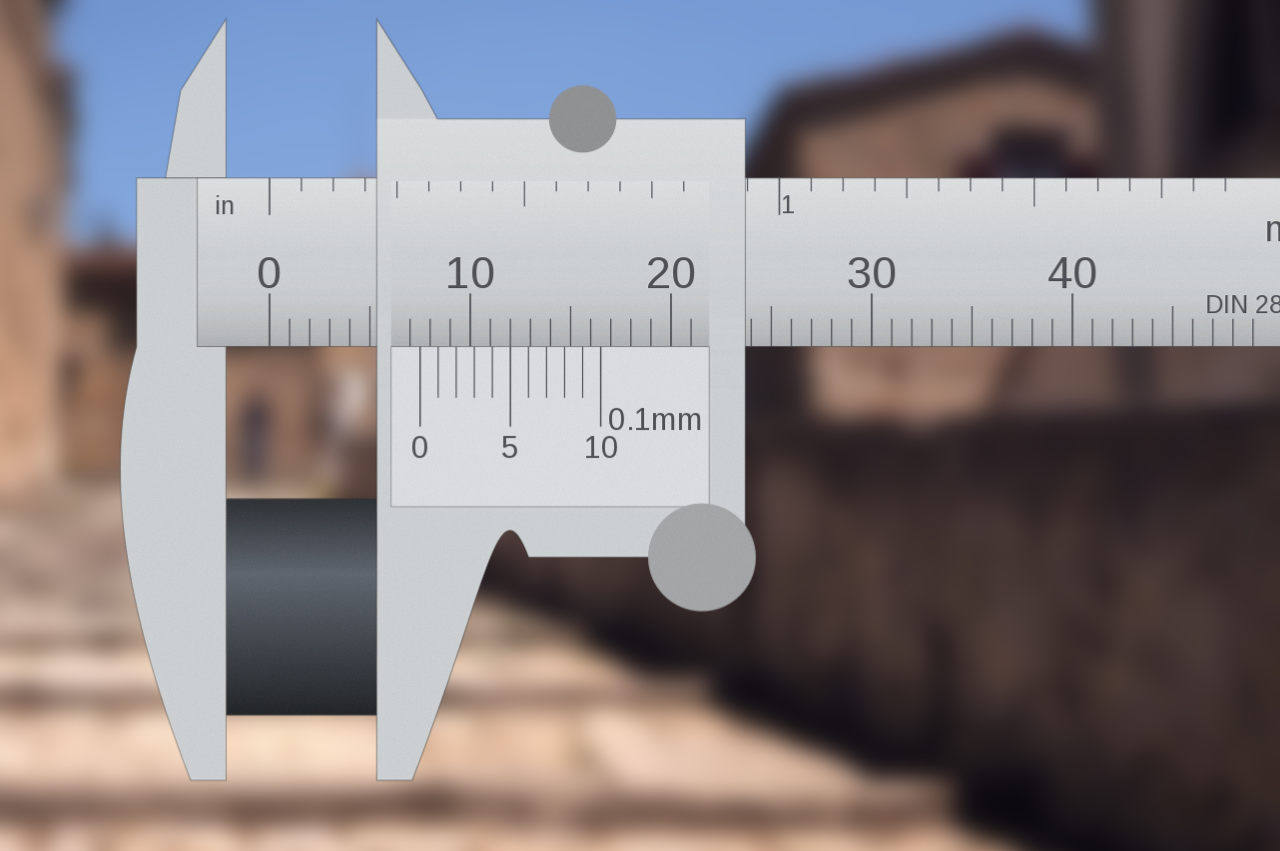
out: **7.5** mm
